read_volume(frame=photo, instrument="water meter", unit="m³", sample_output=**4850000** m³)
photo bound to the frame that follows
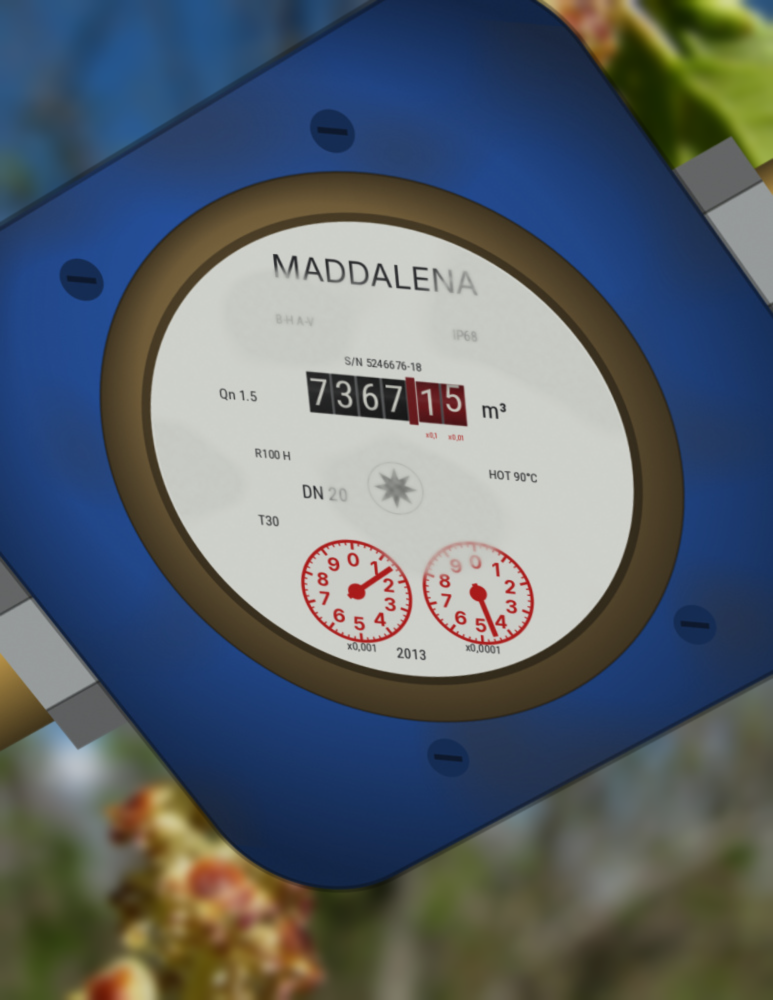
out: **7367.1514** m³
